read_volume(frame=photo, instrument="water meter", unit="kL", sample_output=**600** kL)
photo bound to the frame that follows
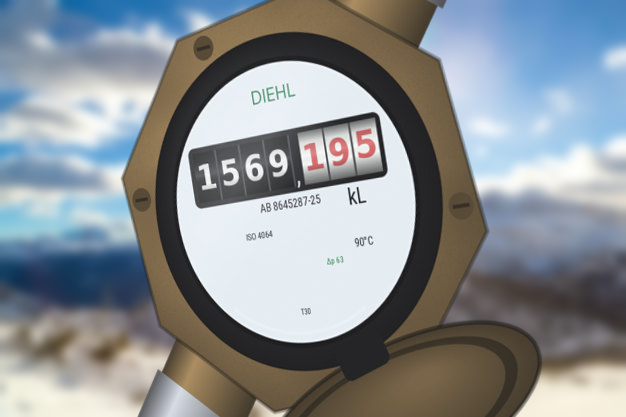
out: **1569.195** kL
